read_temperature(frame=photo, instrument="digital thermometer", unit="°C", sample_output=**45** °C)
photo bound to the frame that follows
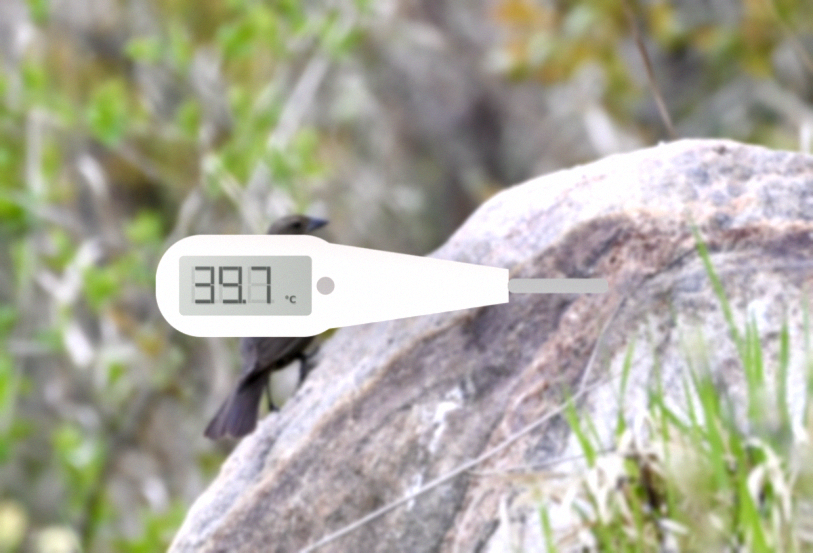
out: **39.7** °C
